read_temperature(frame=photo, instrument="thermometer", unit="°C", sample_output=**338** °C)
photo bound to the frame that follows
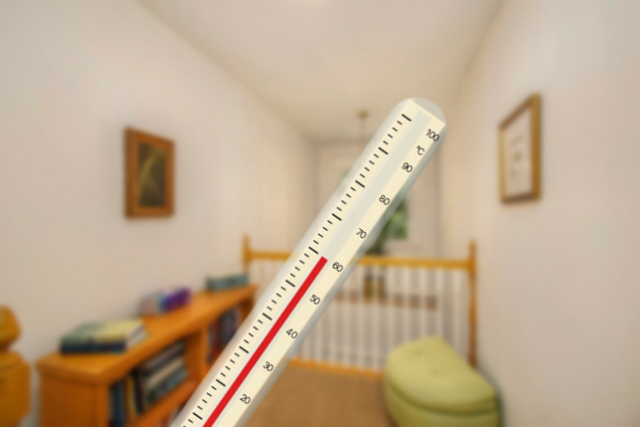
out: **60** °C
